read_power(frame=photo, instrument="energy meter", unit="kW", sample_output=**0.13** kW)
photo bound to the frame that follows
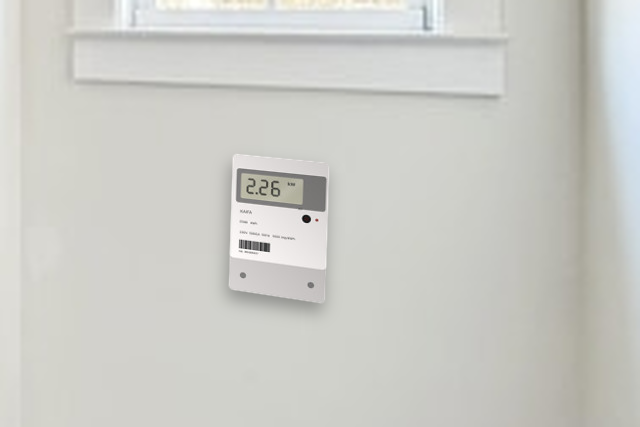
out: **2.26** kW
